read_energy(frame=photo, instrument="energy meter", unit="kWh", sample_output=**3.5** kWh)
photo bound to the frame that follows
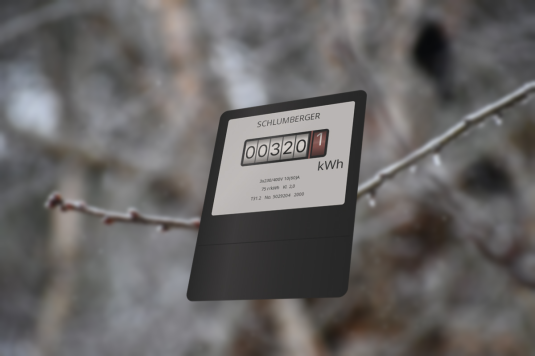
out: **320.1** kWh
